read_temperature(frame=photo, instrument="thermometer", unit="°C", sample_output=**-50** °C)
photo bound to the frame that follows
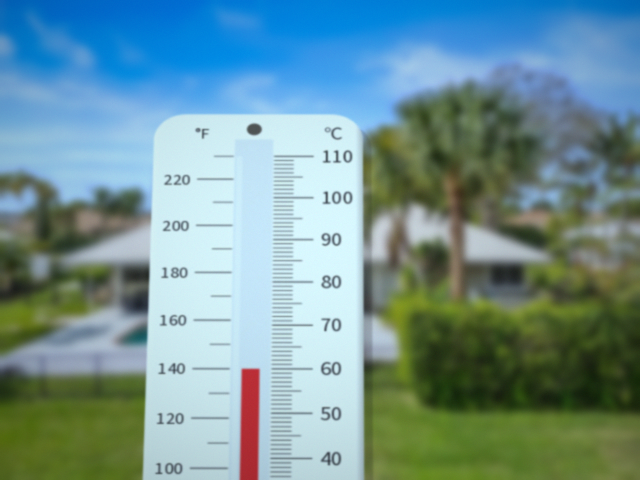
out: **60** °C
